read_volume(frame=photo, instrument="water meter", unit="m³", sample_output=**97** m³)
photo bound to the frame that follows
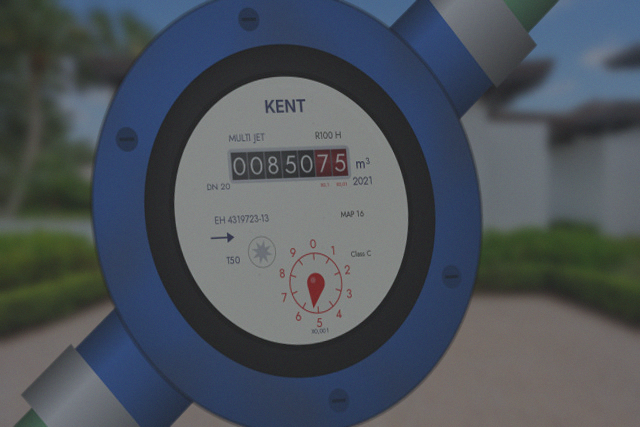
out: **850.755** m³
